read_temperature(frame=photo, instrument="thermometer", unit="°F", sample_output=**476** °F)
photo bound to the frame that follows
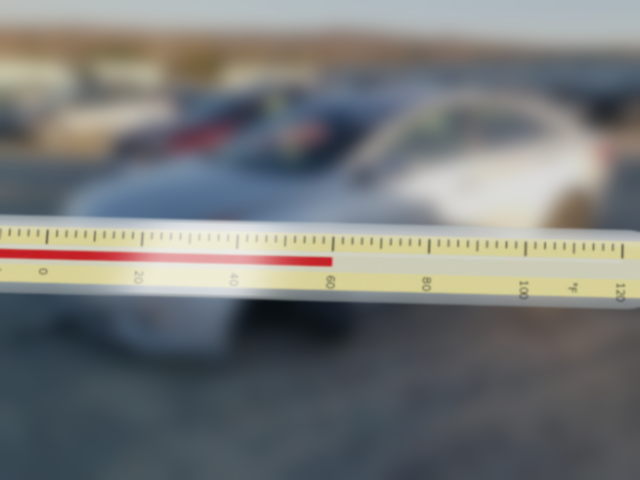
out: **60** °F
